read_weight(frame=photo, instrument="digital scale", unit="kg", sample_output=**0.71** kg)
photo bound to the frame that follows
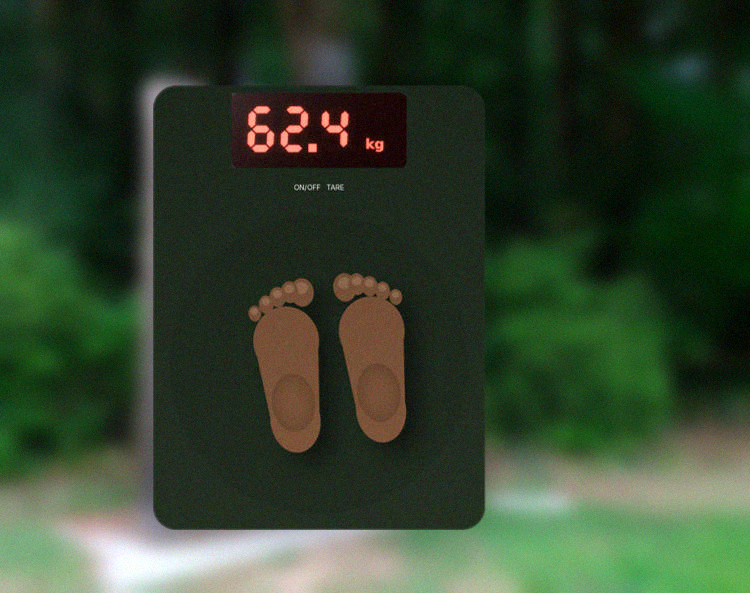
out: **62.4** kg
